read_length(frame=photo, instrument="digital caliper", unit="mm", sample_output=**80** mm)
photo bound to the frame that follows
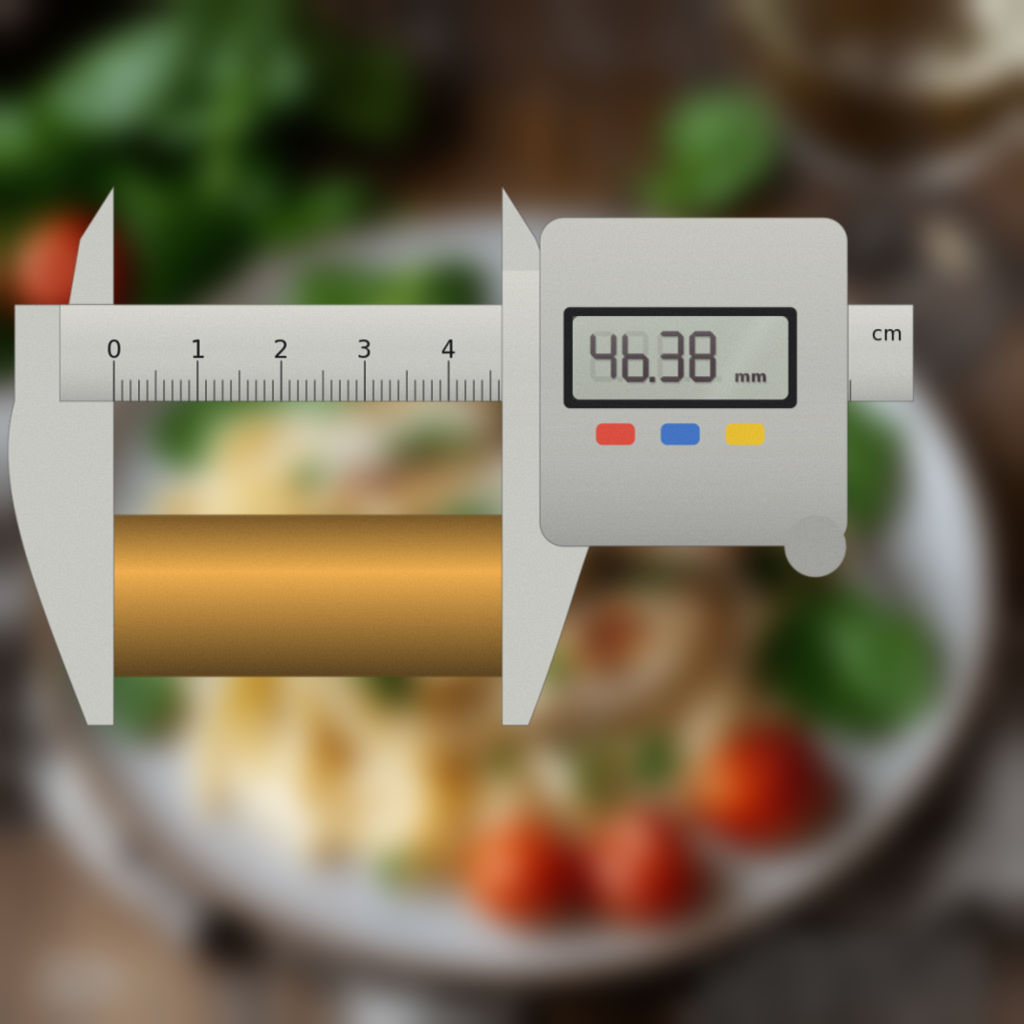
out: **46.38** mm
